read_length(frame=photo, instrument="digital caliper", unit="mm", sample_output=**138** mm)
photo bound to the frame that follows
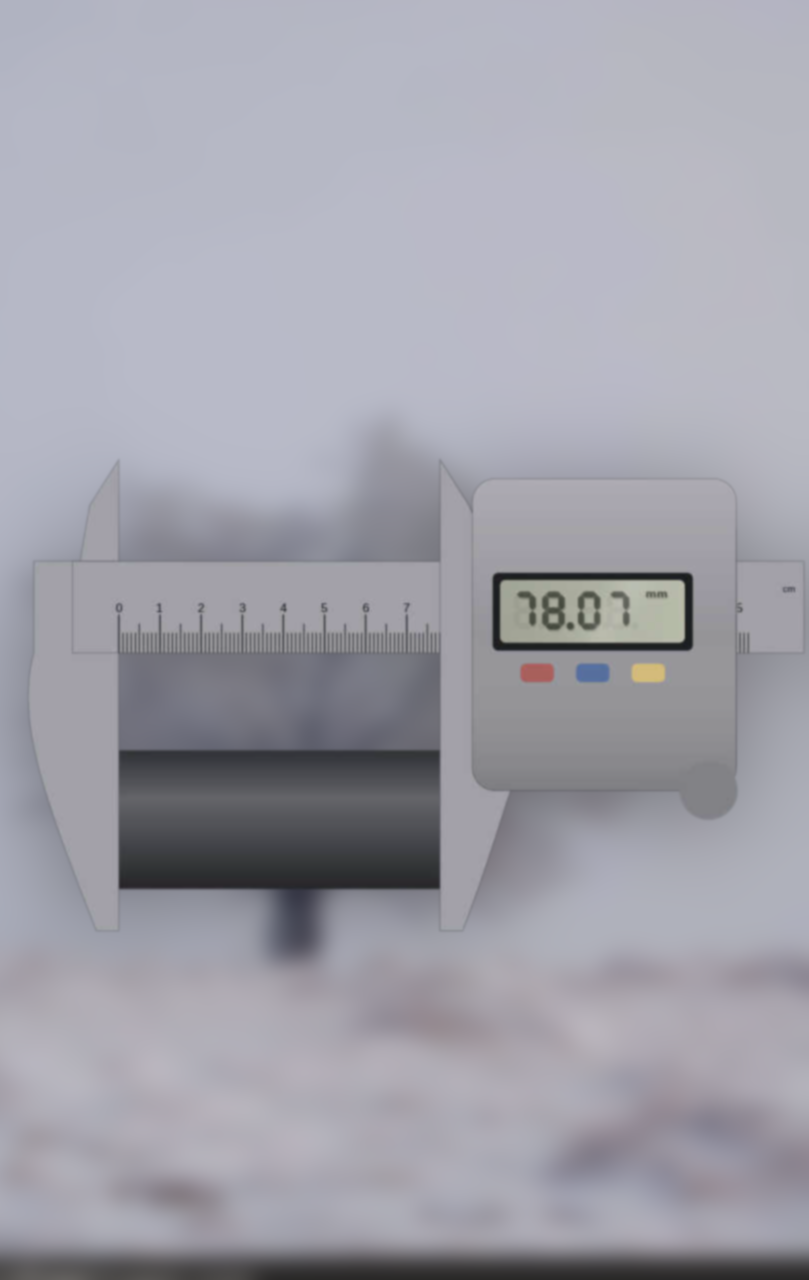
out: **78.07** mm
